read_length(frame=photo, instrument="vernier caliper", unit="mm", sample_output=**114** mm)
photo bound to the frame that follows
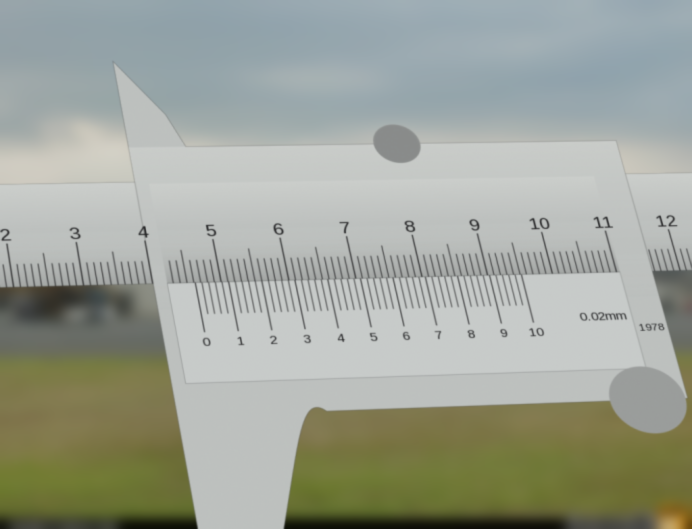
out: **46.2** mm
